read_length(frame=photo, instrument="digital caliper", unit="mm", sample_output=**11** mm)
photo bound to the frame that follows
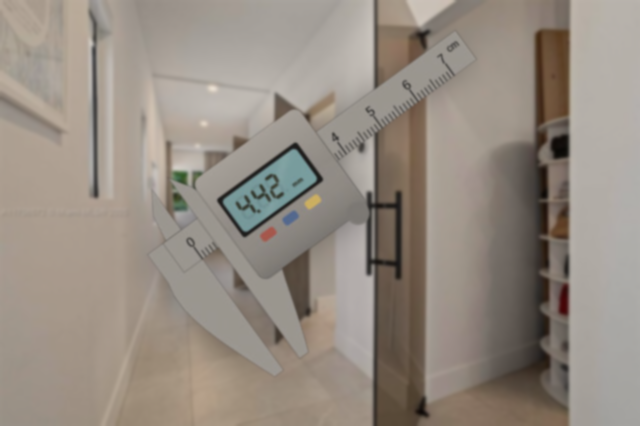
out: **4.42** mm
